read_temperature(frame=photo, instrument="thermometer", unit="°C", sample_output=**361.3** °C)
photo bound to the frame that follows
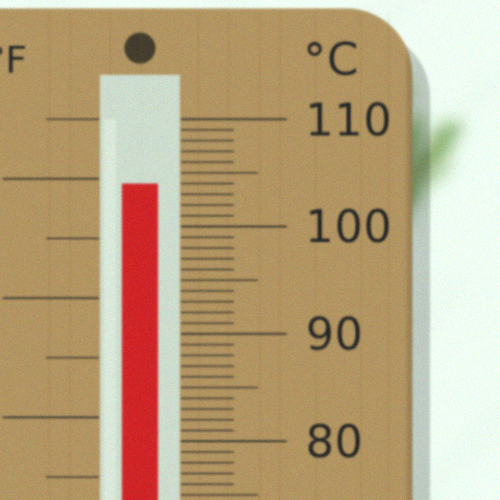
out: **104** °C
